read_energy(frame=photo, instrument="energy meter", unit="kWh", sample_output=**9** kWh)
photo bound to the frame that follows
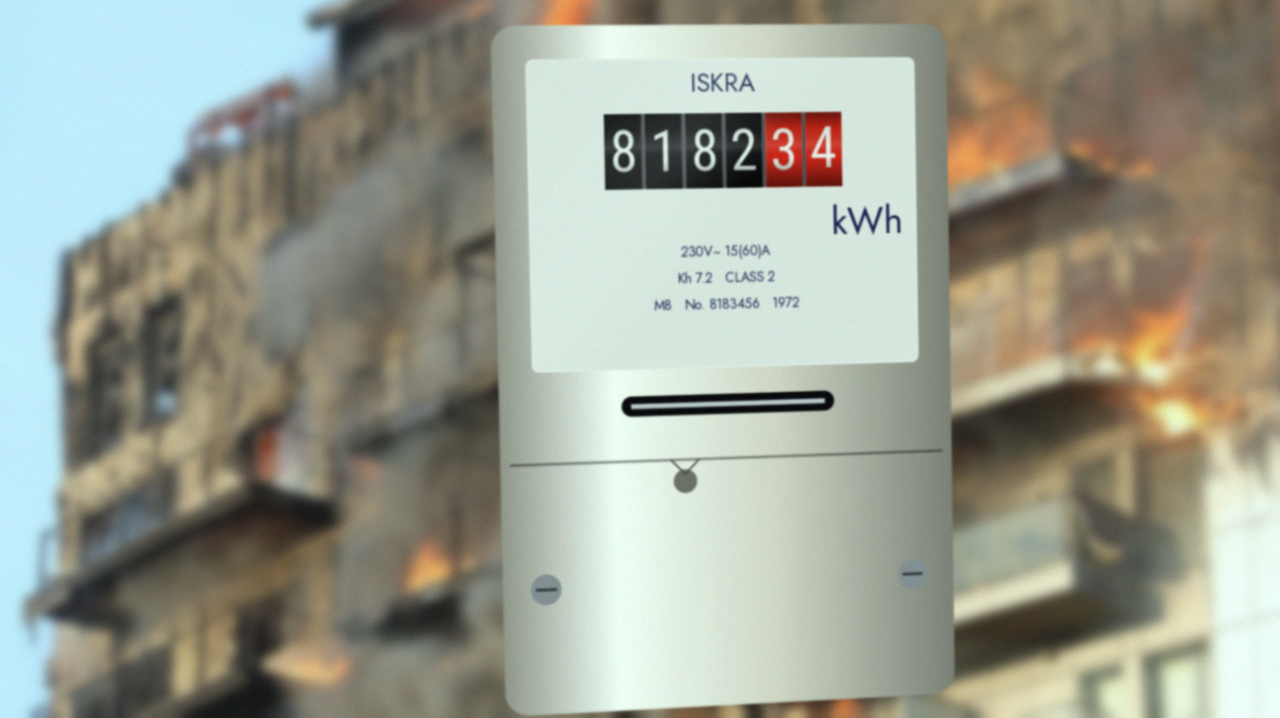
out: **8182.34** kWh
